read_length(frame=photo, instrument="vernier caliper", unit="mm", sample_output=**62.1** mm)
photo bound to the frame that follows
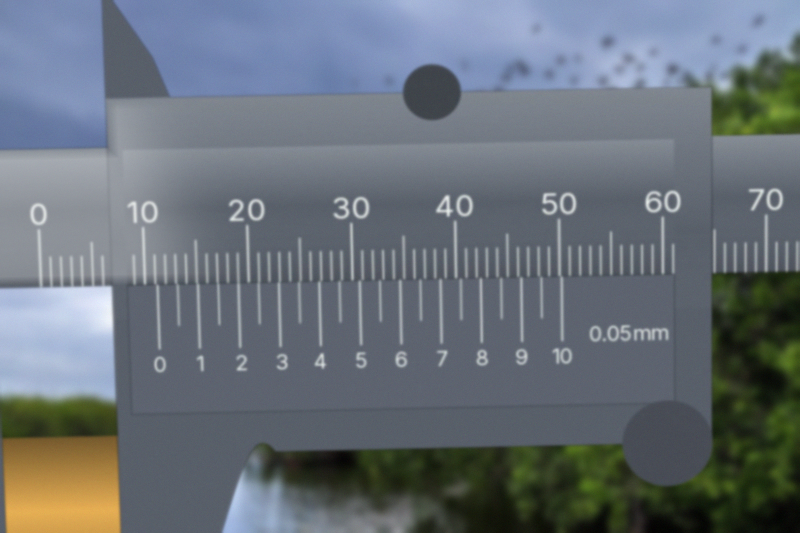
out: **11.2** mm
